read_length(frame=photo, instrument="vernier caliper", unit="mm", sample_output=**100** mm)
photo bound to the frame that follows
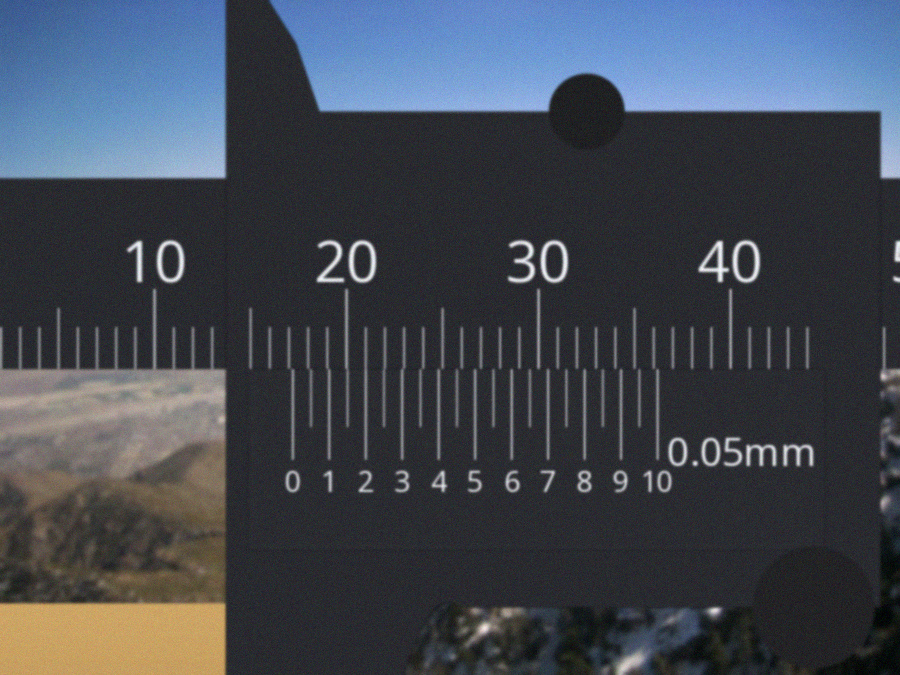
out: **17.2** mm
